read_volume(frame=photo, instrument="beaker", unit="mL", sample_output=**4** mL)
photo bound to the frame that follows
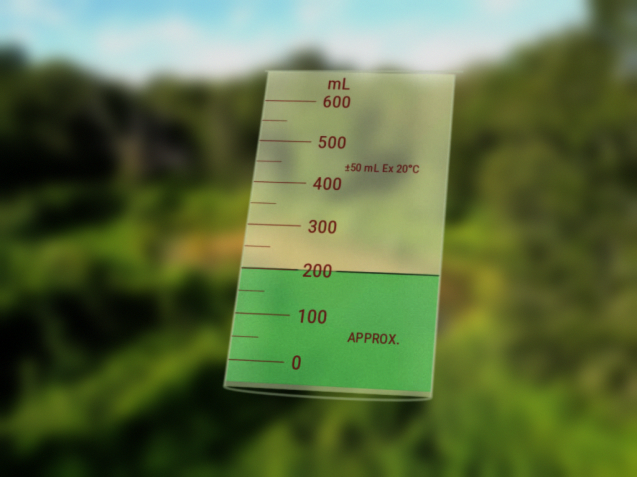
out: **200** mL
